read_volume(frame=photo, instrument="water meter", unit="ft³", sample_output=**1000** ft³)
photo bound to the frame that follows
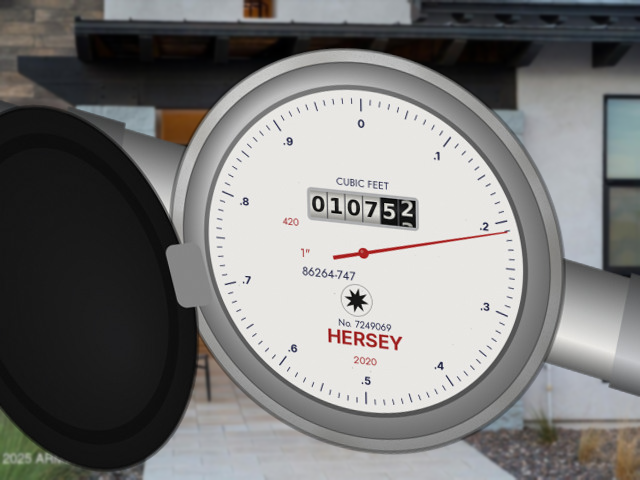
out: **10752.21** ft³
